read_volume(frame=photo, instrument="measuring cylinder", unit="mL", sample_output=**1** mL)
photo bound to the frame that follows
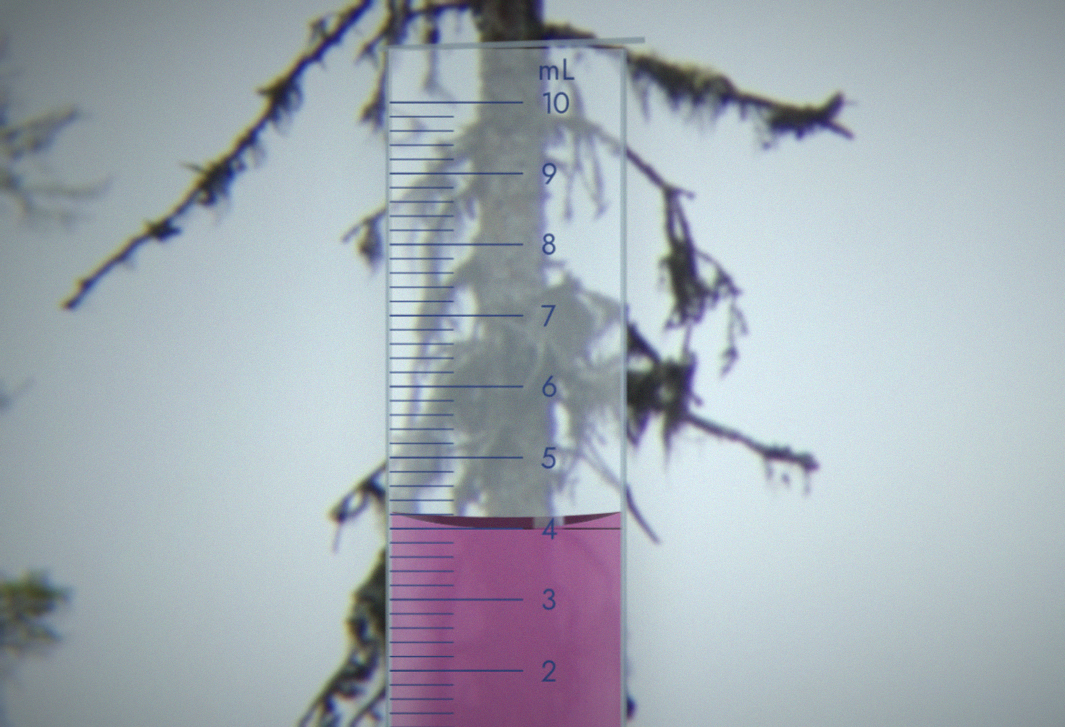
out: **4** mL
